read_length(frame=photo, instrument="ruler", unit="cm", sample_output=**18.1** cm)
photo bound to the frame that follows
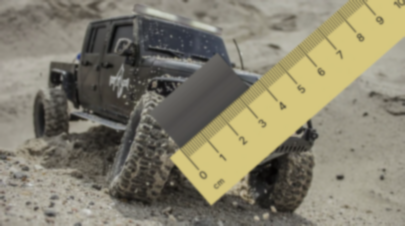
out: **3.5** cm
